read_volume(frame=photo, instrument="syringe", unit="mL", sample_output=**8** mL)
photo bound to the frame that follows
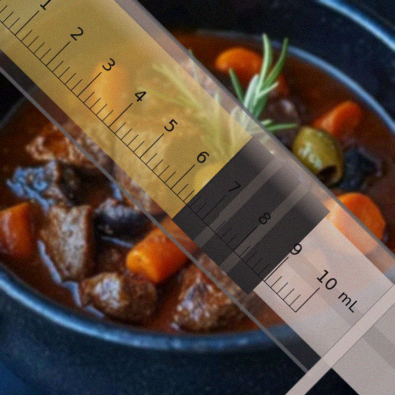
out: **6.5** mL
